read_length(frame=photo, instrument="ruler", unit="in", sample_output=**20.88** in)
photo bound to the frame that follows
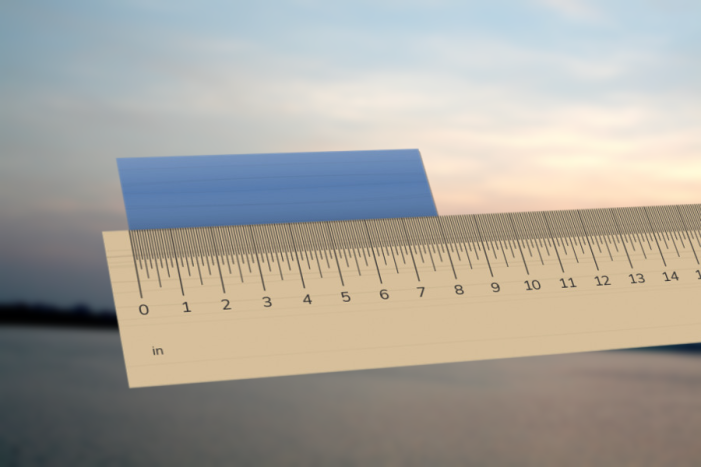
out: **8** in
